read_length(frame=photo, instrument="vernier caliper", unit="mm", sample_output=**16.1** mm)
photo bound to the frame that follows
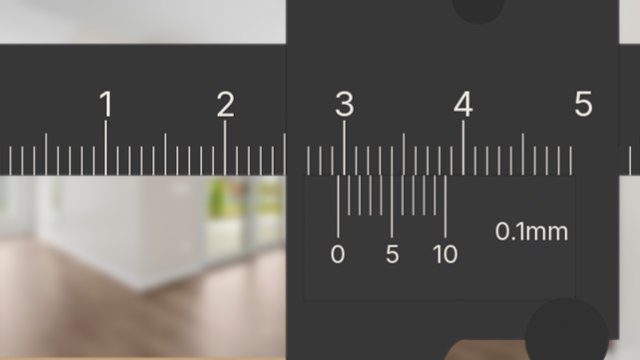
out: **29.5** mm
